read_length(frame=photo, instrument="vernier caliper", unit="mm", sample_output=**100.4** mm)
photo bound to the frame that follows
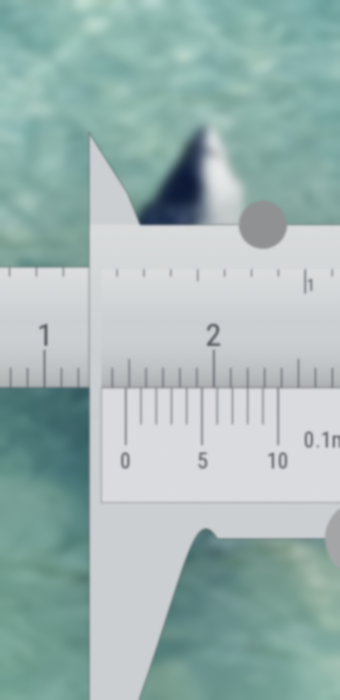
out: **14.8** mm
